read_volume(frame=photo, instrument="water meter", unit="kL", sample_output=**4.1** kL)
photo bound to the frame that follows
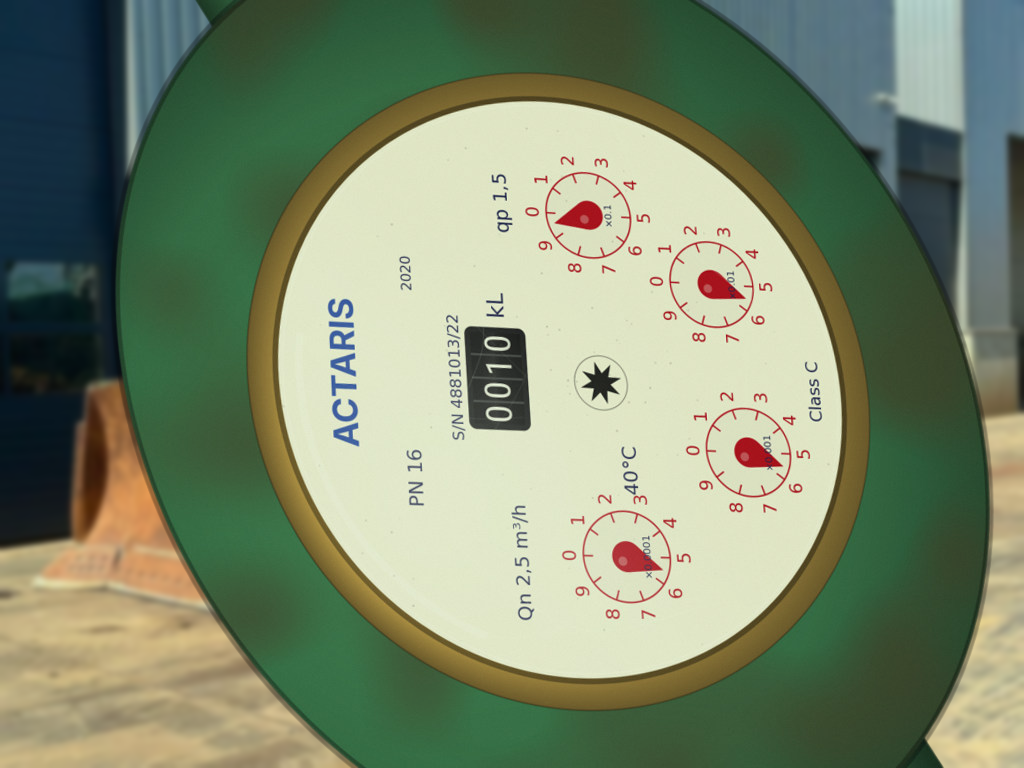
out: **9.9555** kL
